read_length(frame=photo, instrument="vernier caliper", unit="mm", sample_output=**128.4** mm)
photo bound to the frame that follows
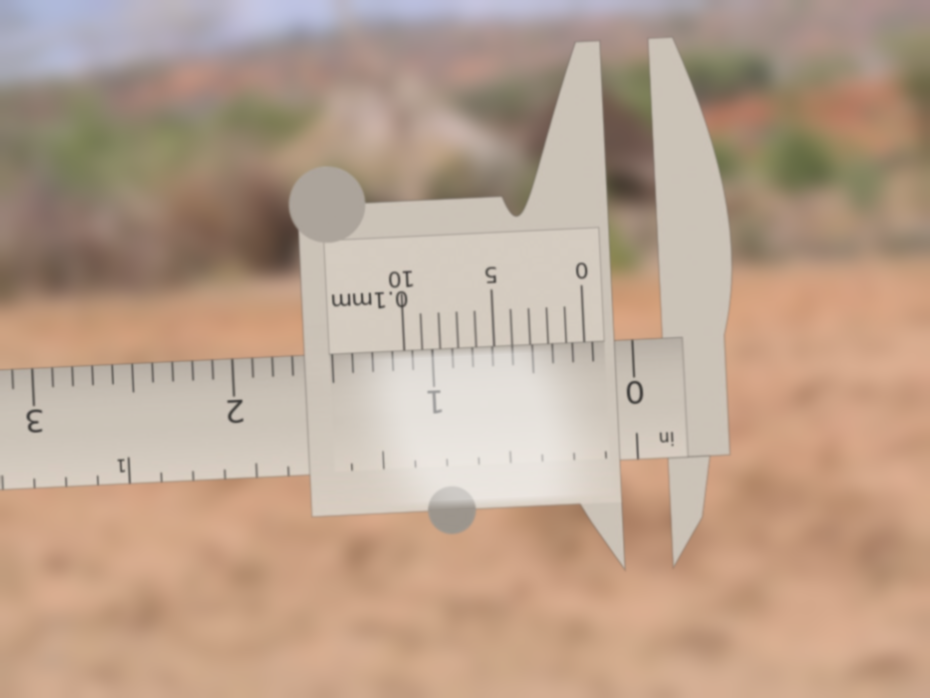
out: **2.4** mm
